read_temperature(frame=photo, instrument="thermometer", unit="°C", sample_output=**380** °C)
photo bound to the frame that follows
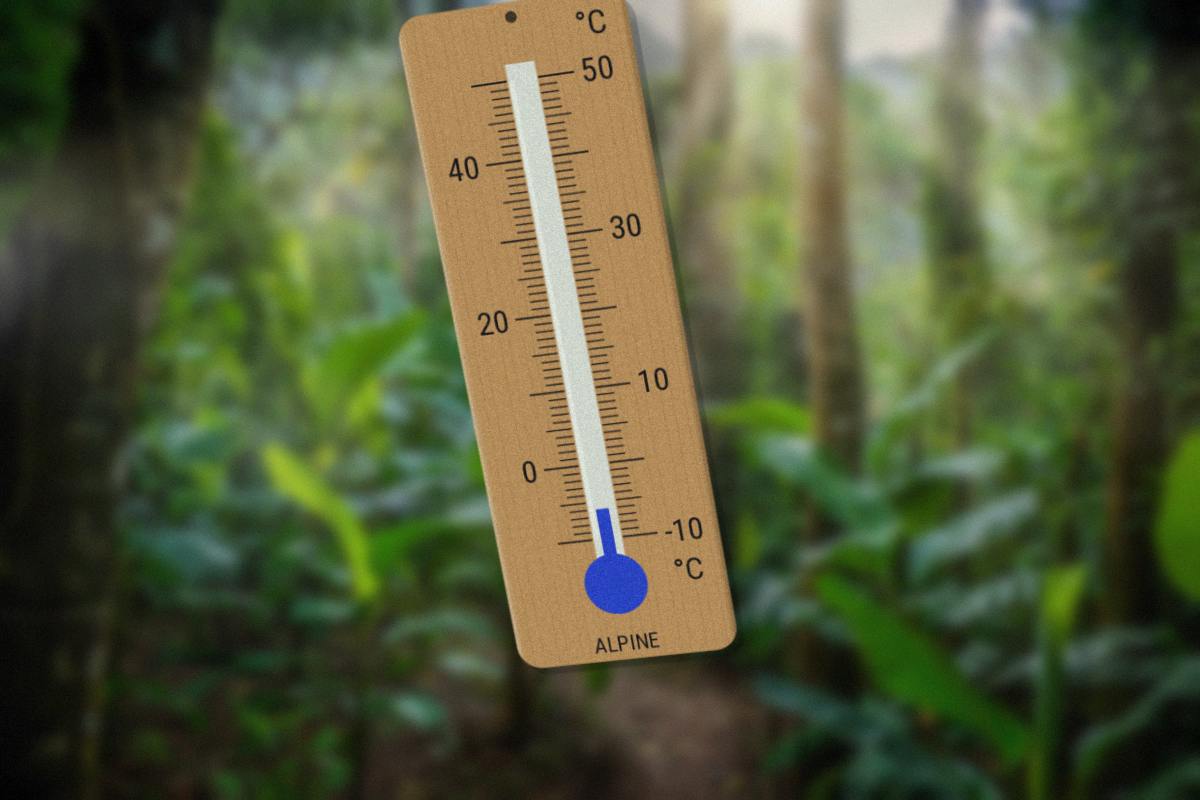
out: **-6** °C
